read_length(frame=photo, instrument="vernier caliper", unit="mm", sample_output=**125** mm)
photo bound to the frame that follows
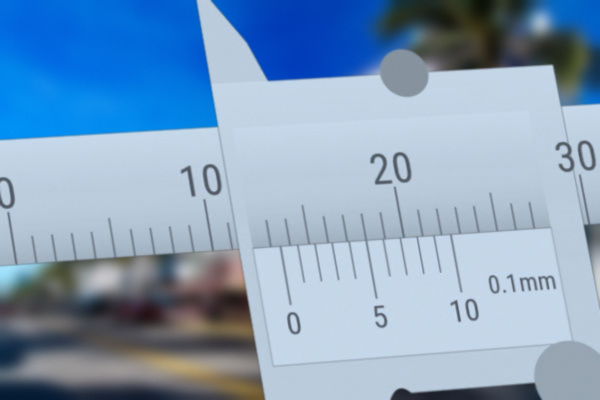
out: **13.5** mm
